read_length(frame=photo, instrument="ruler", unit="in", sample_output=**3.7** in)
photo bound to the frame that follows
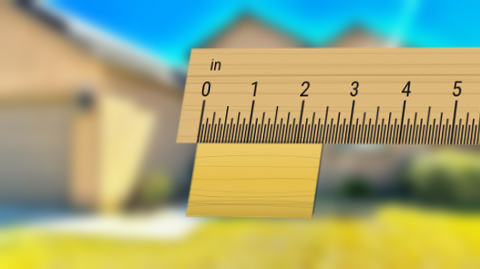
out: **2.5** in
